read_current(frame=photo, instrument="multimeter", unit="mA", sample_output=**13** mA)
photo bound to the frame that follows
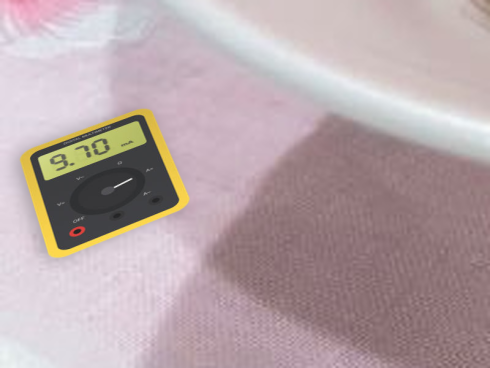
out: **9.70** mA
